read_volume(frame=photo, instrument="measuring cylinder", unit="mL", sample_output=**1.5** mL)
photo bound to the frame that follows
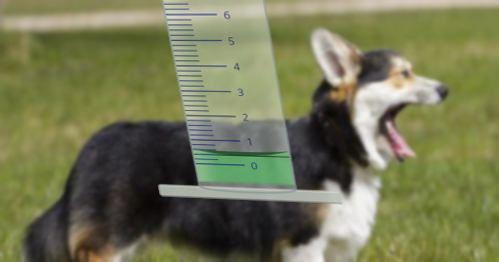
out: **0.4** mL
